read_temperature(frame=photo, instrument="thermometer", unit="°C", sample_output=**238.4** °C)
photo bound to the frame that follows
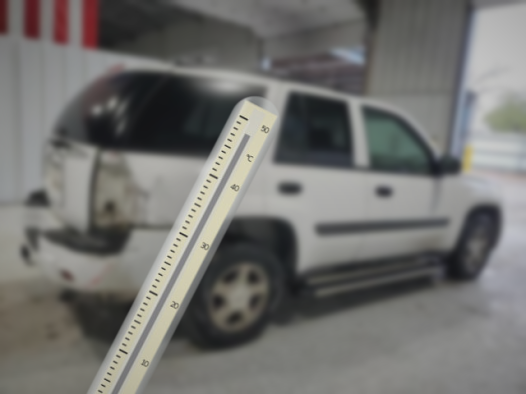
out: **48** °C
